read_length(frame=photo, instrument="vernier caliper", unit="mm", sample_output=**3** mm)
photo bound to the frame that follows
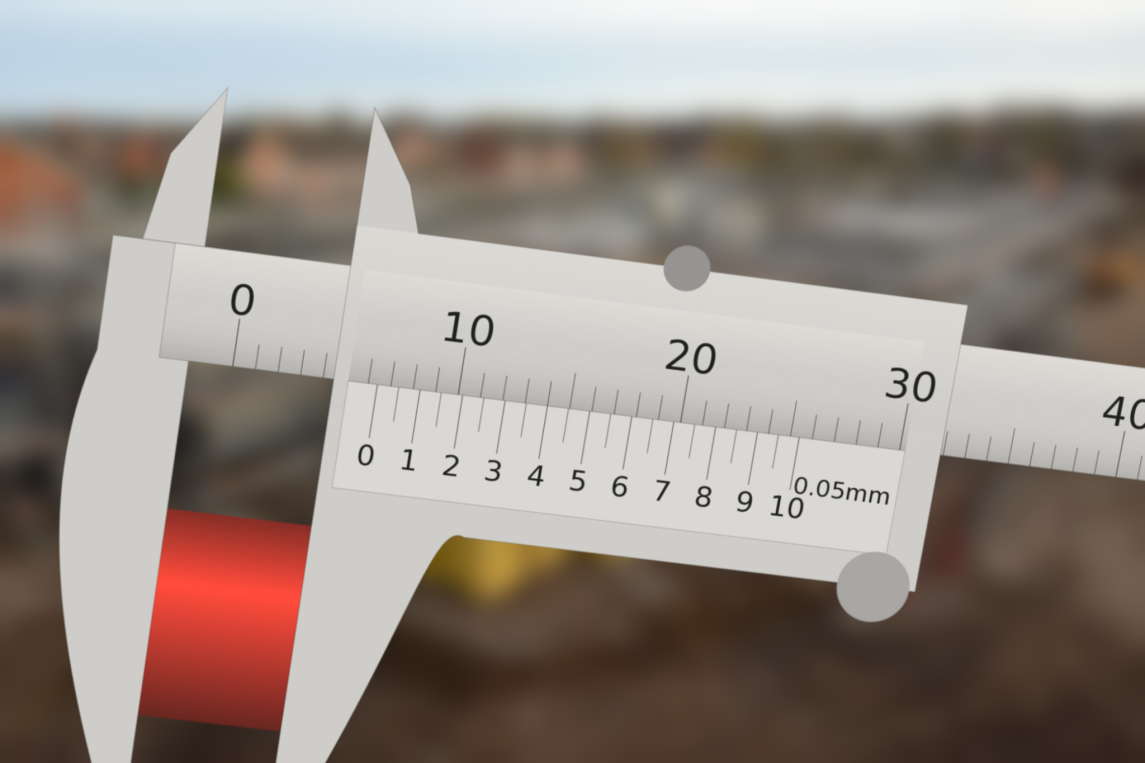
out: **6.4** mm
